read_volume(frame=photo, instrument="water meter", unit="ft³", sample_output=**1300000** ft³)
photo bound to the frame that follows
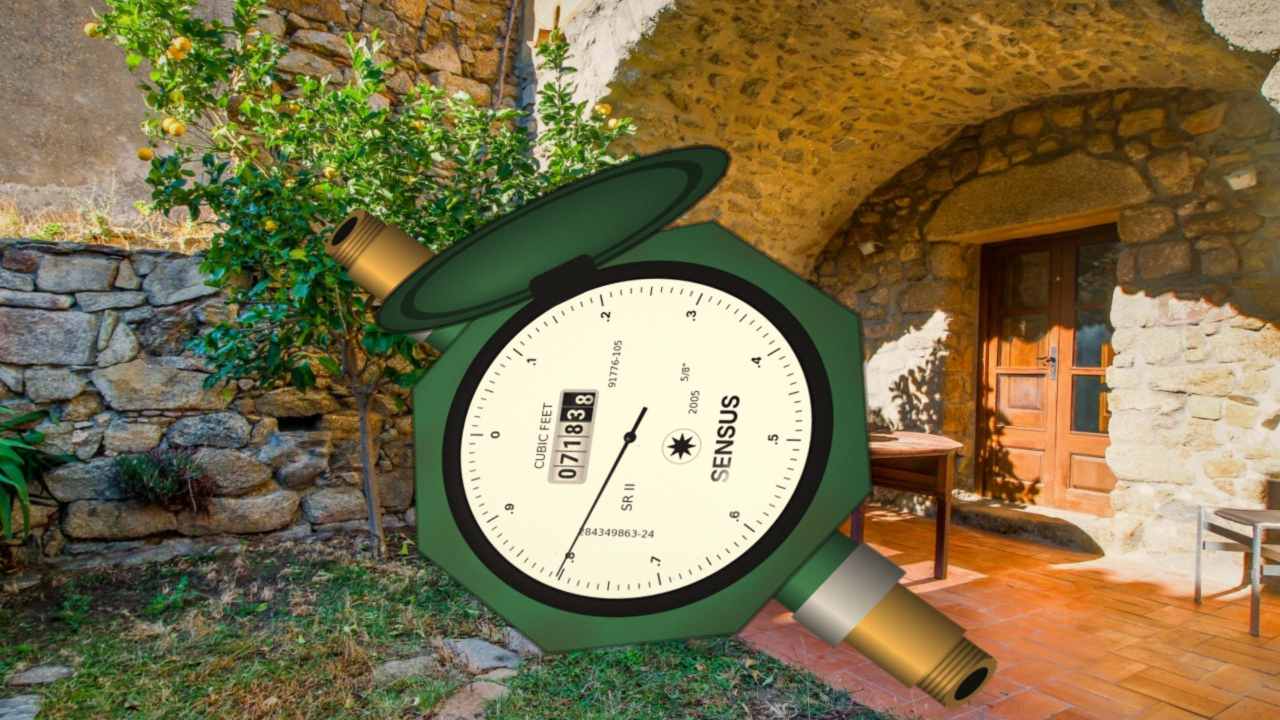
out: **71837.80** ft³
